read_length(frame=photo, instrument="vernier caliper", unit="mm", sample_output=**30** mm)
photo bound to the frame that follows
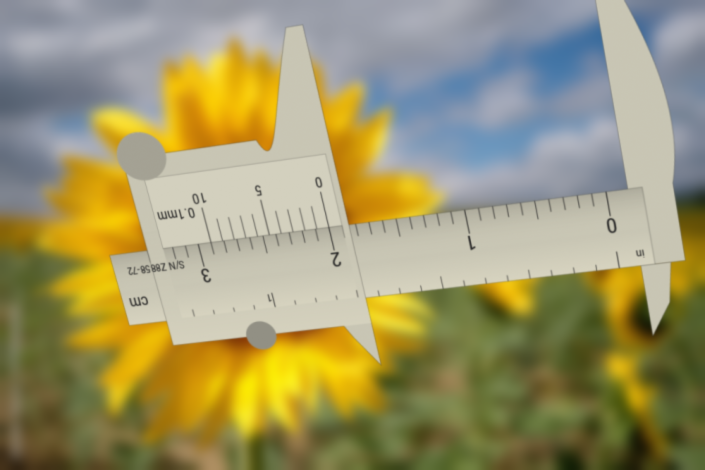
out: **20.0** mm
